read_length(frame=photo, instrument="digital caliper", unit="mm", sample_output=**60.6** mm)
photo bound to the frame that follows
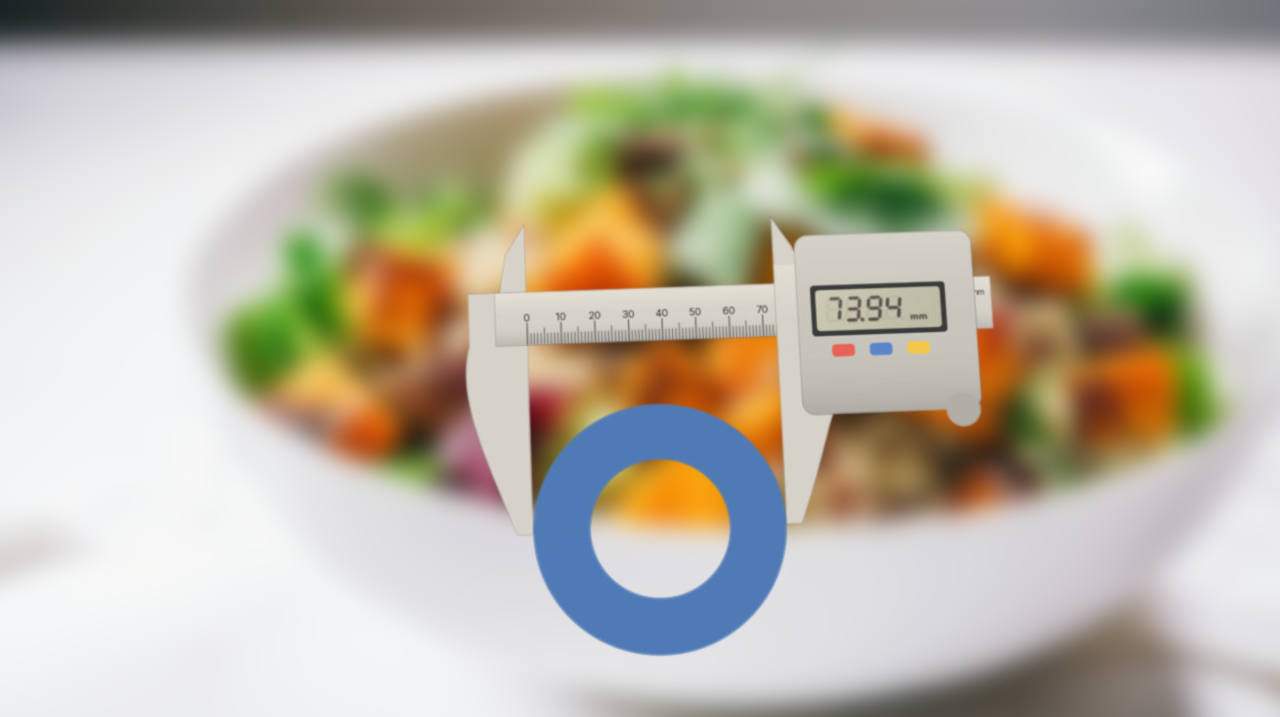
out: **73.94** mm
